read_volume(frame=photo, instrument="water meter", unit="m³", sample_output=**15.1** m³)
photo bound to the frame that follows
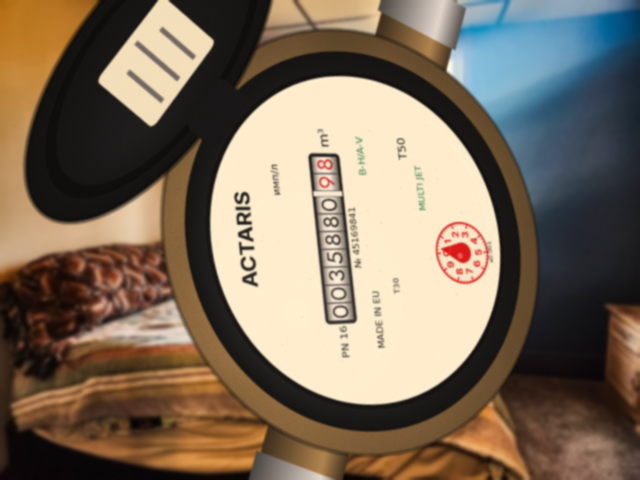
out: **35880.980** m³
